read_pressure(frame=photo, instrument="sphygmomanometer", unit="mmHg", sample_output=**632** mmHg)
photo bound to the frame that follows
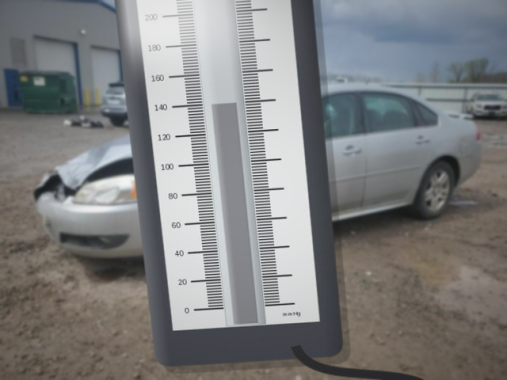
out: **140** mmHg
